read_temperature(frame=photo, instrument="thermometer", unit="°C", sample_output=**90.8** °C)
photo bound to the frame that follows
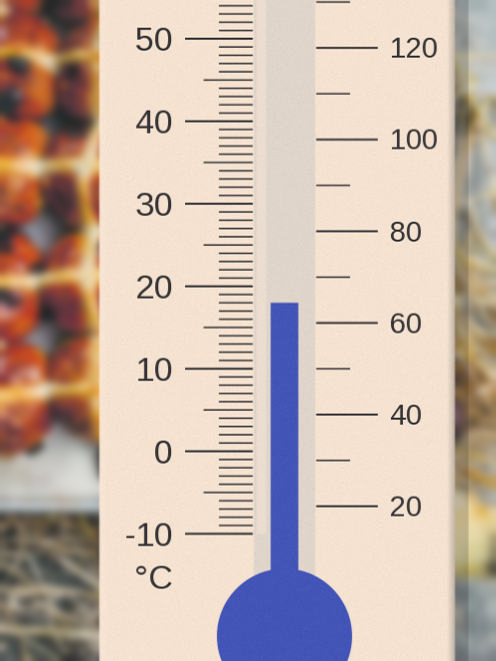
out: **18** °C
